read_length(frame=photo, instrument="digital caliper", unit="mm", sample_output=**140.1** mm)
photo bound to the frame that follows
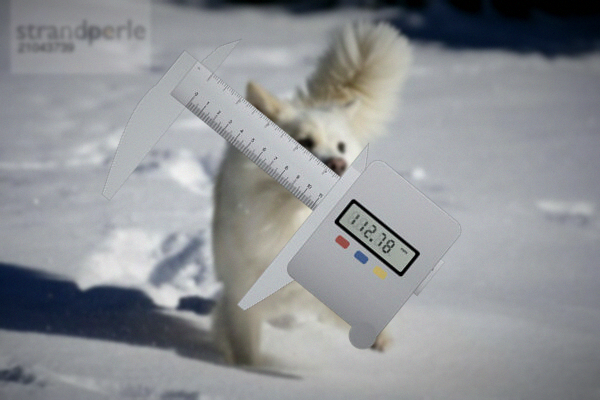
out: **112.78** mm
